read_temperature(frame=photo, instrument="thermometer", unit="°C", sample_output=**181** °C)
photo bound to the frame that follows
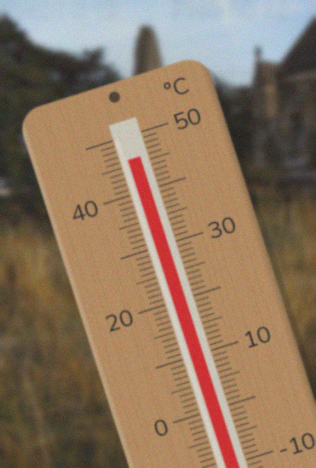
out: **46** °C
